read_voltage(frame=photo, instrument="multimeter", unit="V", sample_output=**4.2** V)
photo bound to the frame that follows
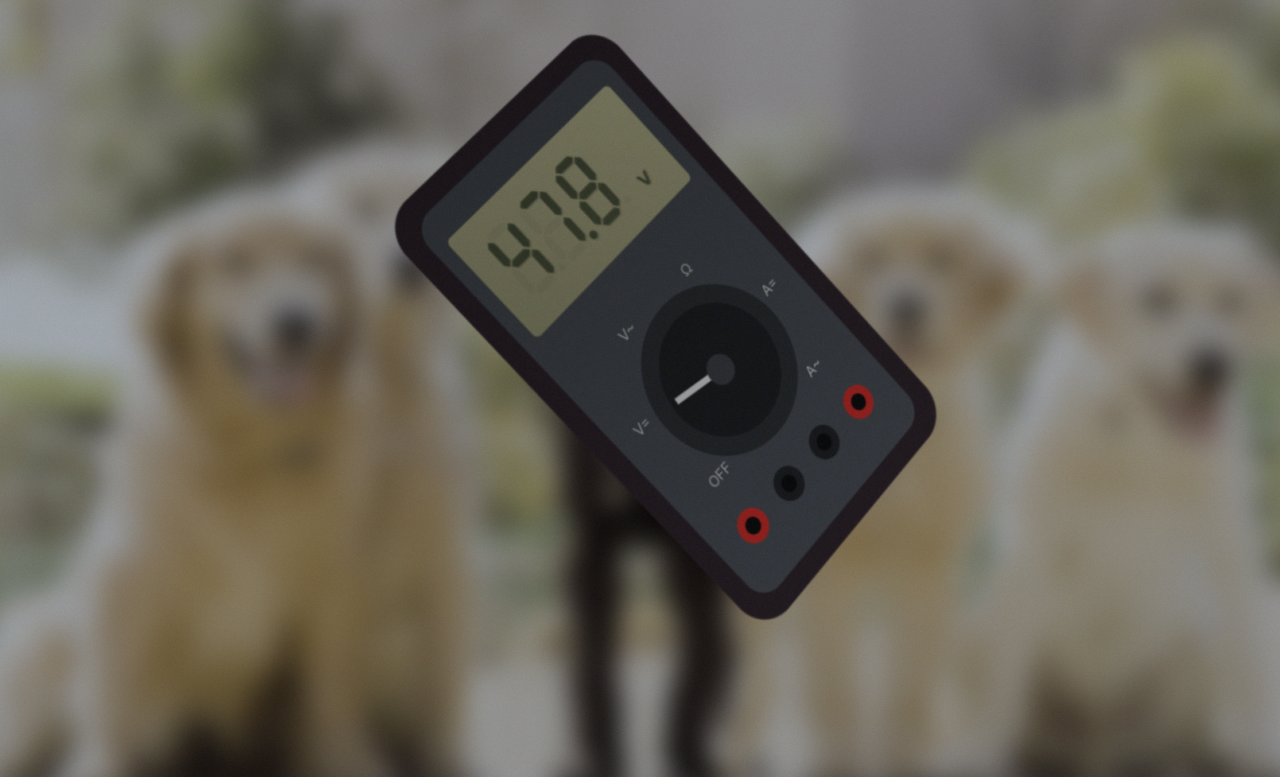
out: **47.8** V
